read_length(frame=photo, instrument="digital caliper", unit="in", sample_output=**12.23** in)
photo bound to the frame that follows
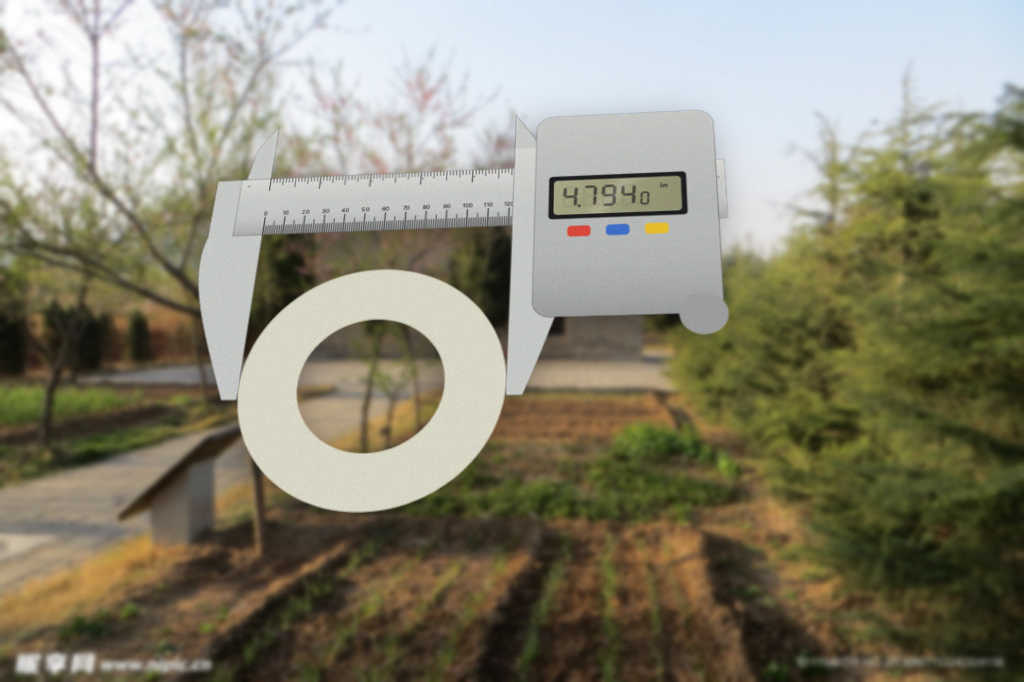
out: **4.7940** in
